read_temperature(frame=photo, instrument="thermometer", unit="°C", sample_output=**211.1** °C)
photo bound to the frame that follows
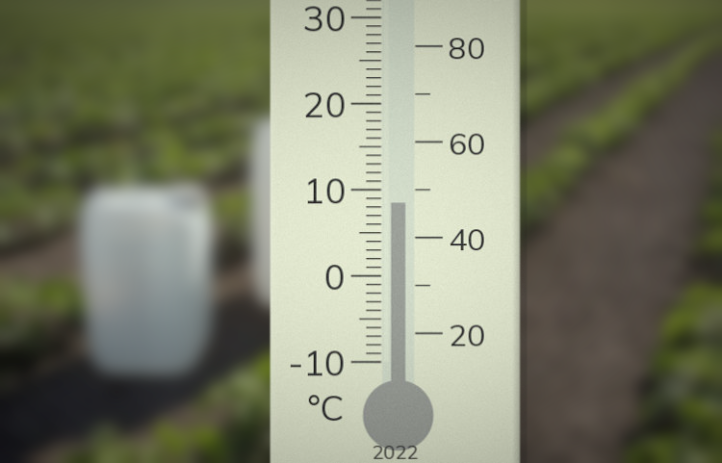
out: **8.5** °C
